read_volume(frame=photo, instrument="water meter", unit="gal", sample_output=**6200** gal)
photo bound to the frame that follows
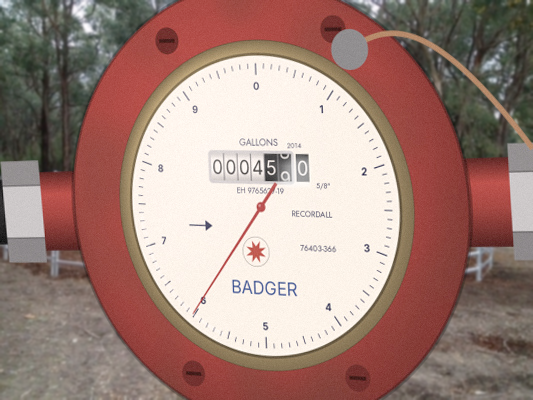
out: **4586.0** gal
